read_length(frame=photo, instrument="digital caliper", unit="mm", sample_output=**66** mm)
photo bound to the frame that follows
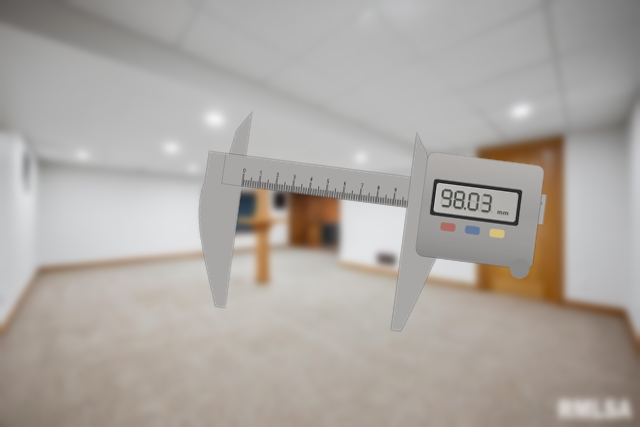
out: **98.03** mm
